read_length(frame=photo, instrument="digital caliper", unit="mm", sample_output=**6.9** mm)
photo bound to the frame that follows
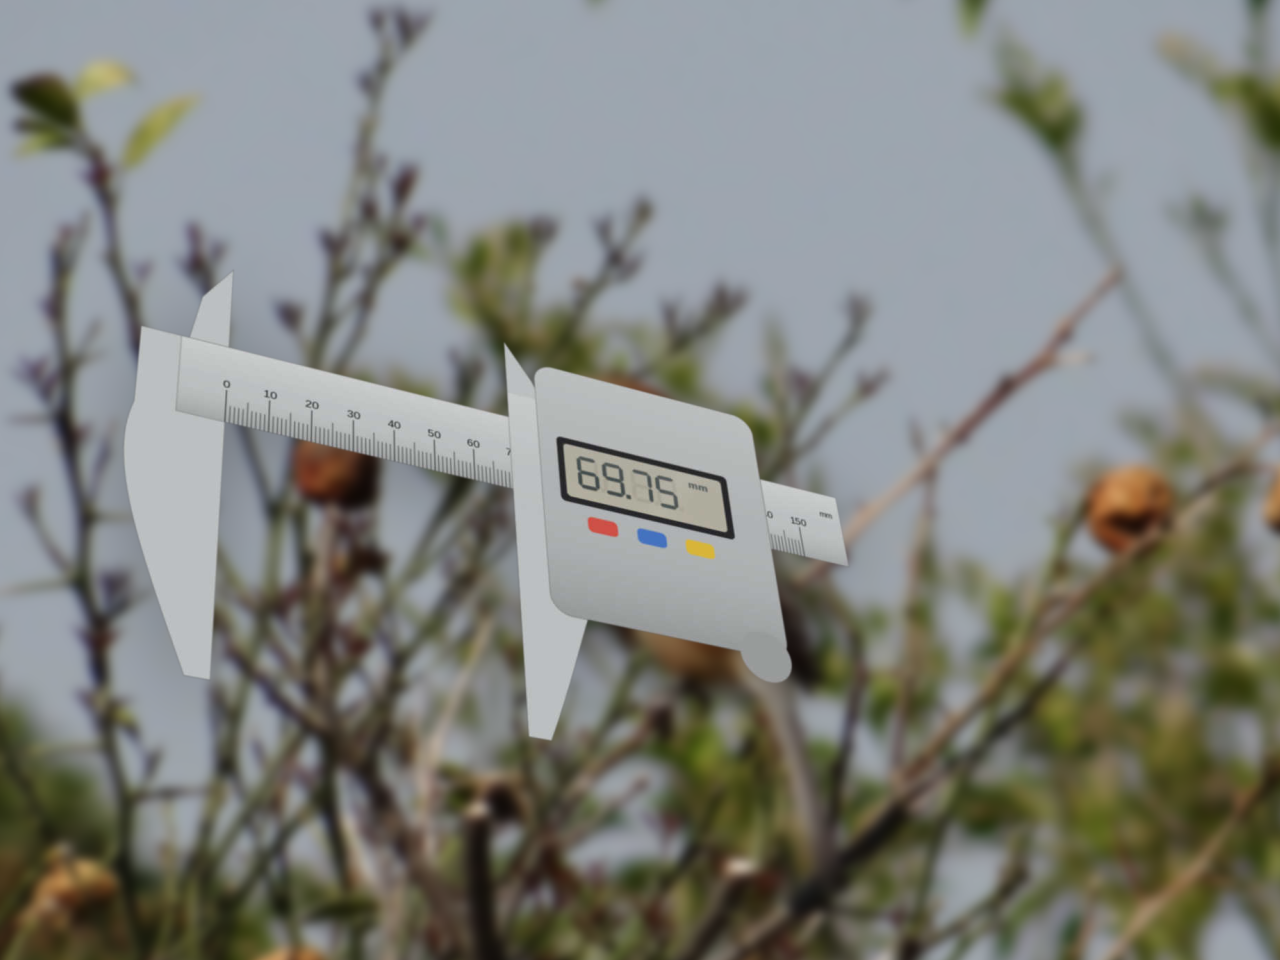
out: **69.75** mm
